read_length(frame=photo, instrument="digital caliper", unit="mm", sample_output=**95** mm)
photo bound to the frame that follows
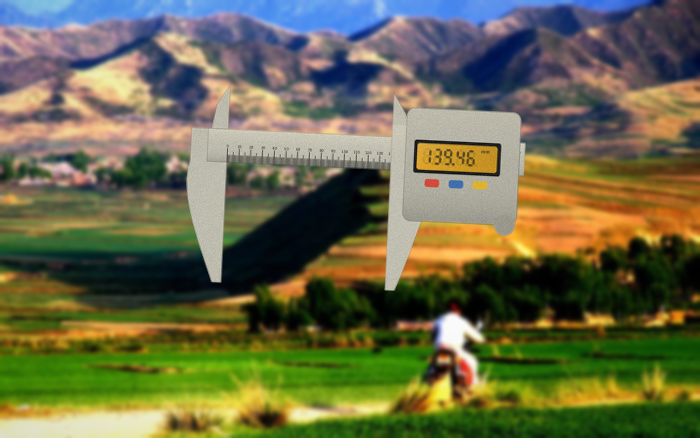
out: **139.46** mm
